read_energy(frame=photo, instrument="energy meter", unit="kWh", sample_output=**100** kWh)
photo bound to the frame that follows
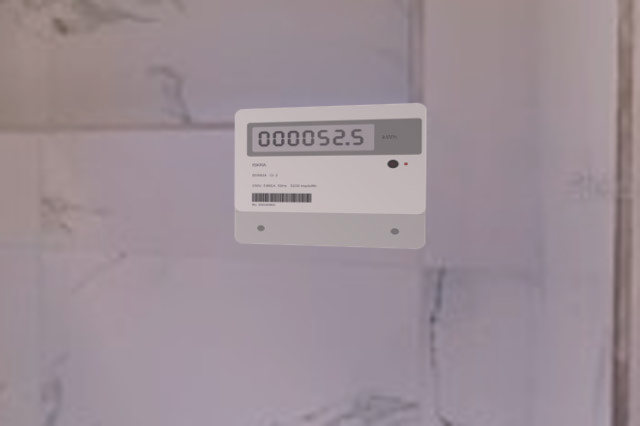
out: **52.5** kWh
